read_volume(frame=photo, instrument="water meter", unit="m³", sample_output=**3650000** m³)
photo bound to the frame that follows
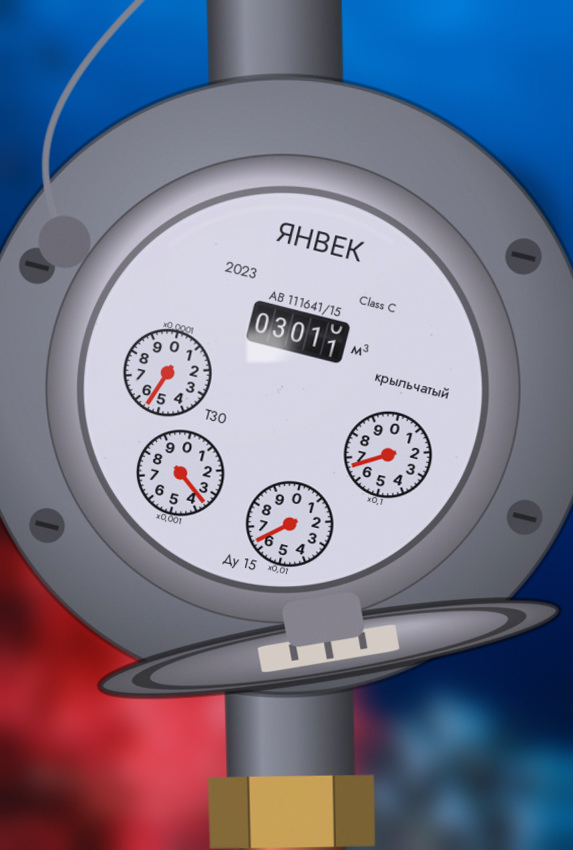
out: **3010.6635** m³
